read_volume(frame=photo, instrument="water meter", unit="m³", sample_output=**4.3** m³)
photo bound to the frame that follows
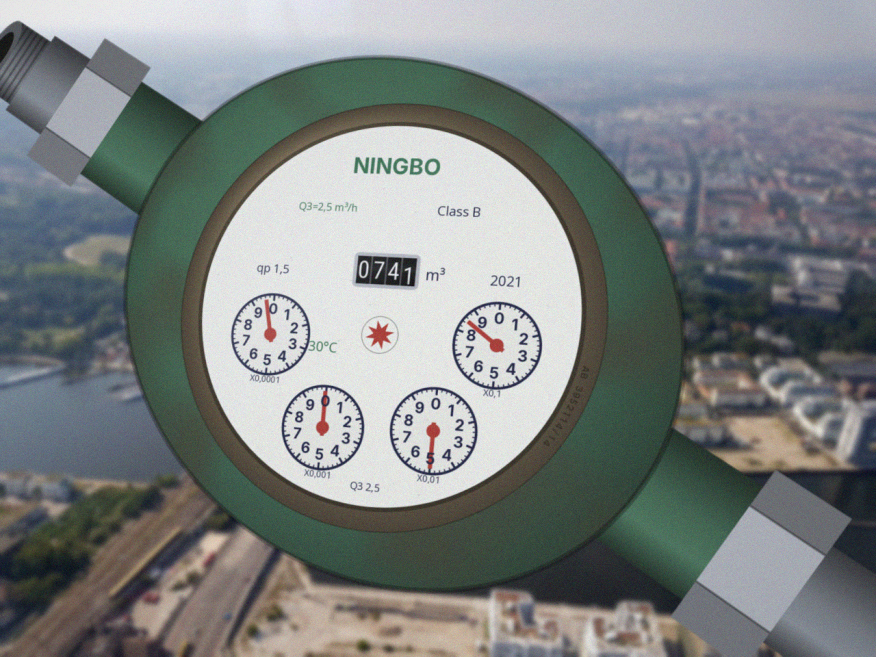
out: **740.8499** m³
